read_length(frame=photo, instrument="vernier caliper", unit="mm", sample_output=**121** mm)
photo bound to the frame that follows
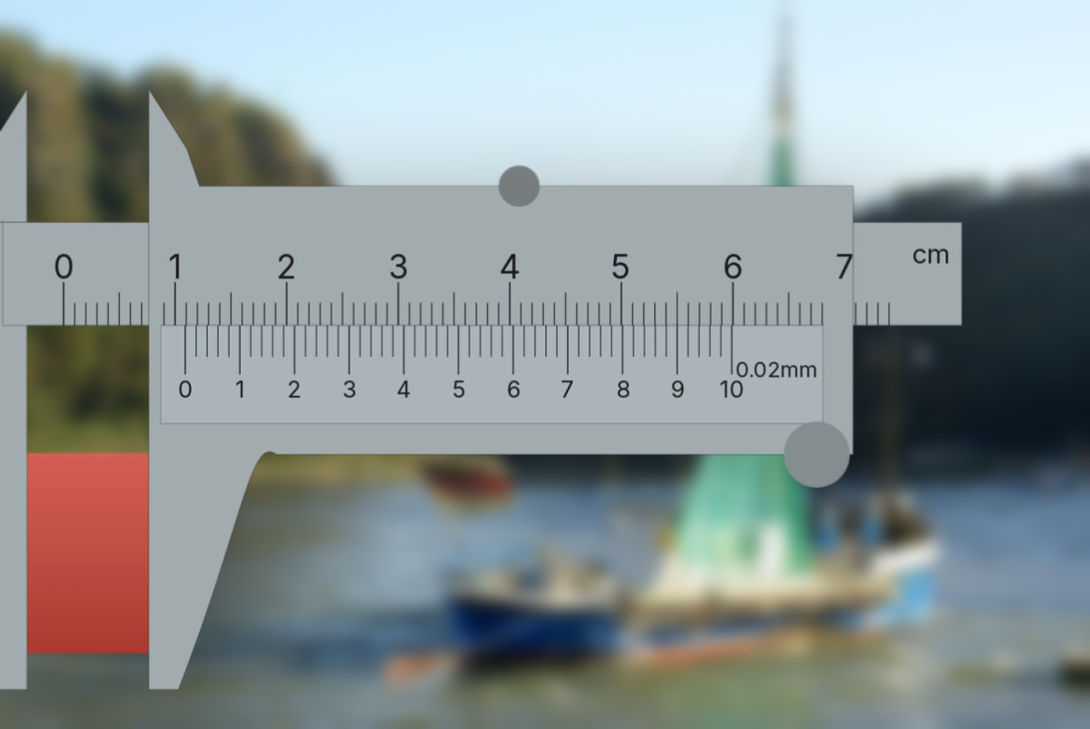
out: **10.9** mm
